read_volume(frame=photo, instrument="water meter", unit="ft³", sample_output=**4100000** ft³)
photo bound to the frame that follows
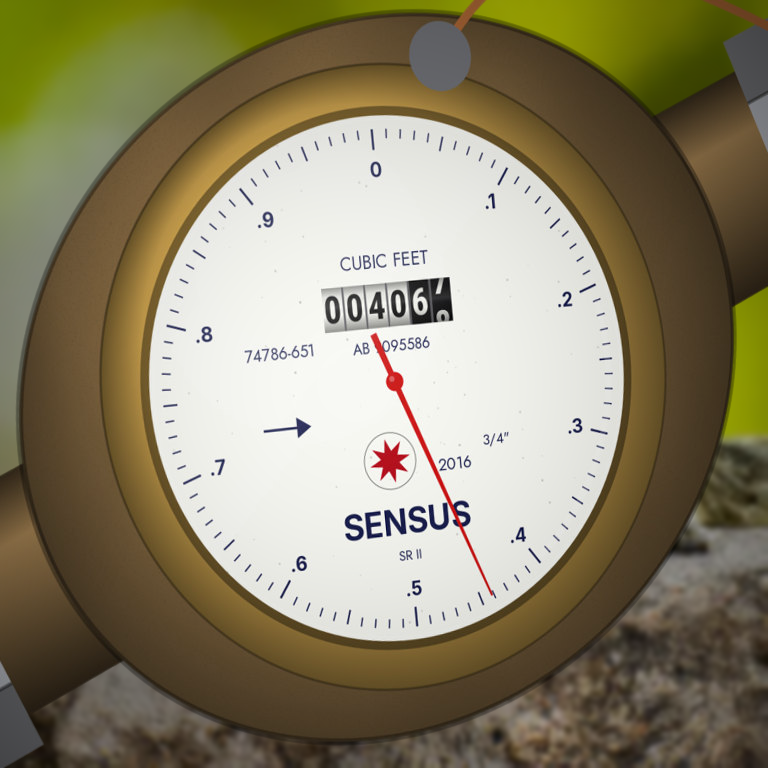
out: **4067.44** ft³
